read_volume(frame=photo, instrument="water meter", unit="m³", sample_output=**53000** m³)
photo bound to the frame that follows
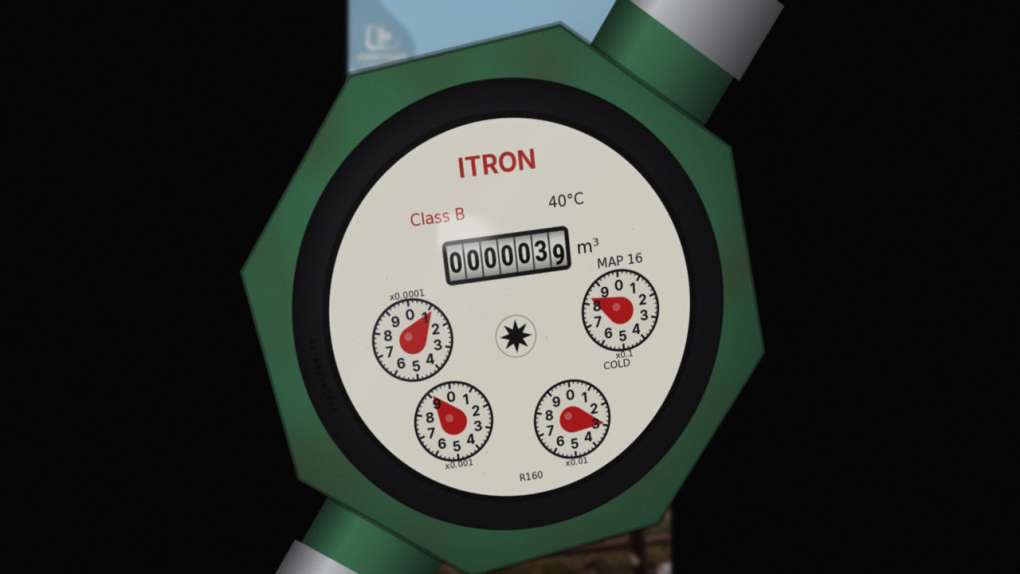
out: **38.8291** m³
